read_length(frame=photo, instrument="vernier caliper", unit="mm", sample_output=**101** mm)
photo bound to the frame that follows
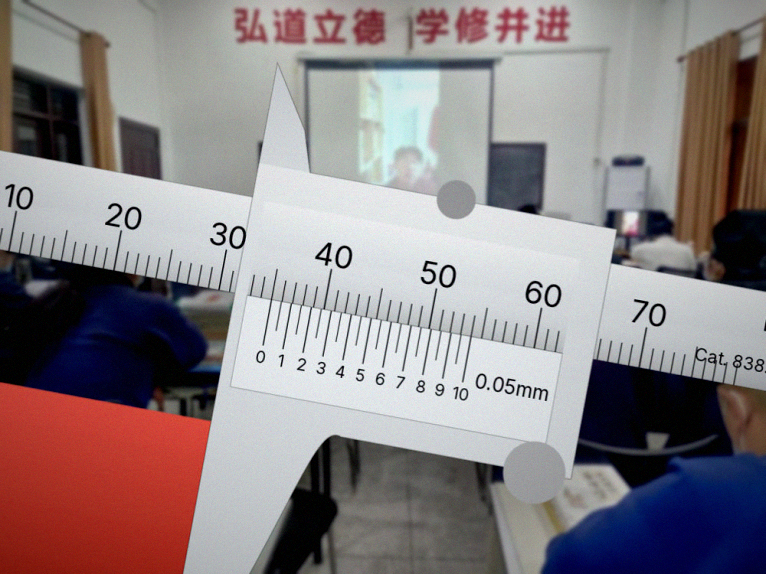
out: **35.0** mm
